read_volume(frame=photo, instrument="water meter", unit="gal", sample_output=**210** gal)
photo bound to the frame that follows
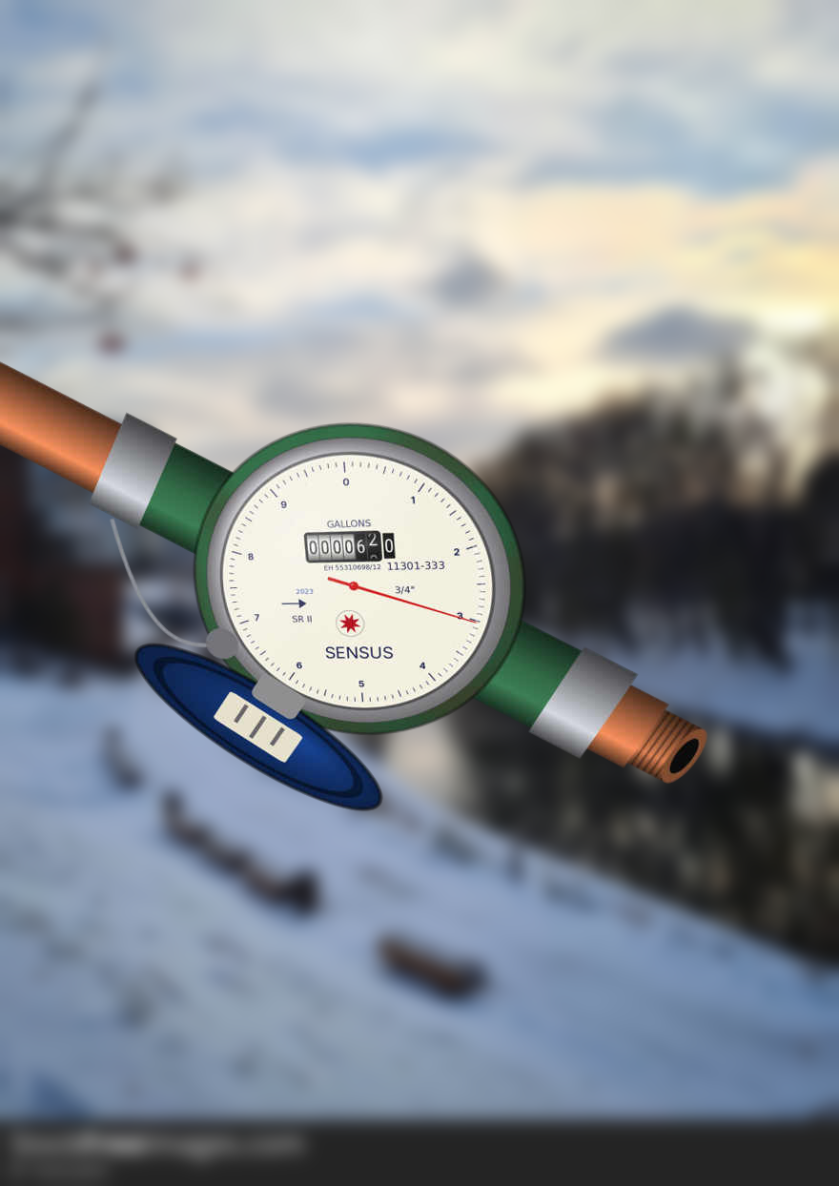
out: **623.0** gal
